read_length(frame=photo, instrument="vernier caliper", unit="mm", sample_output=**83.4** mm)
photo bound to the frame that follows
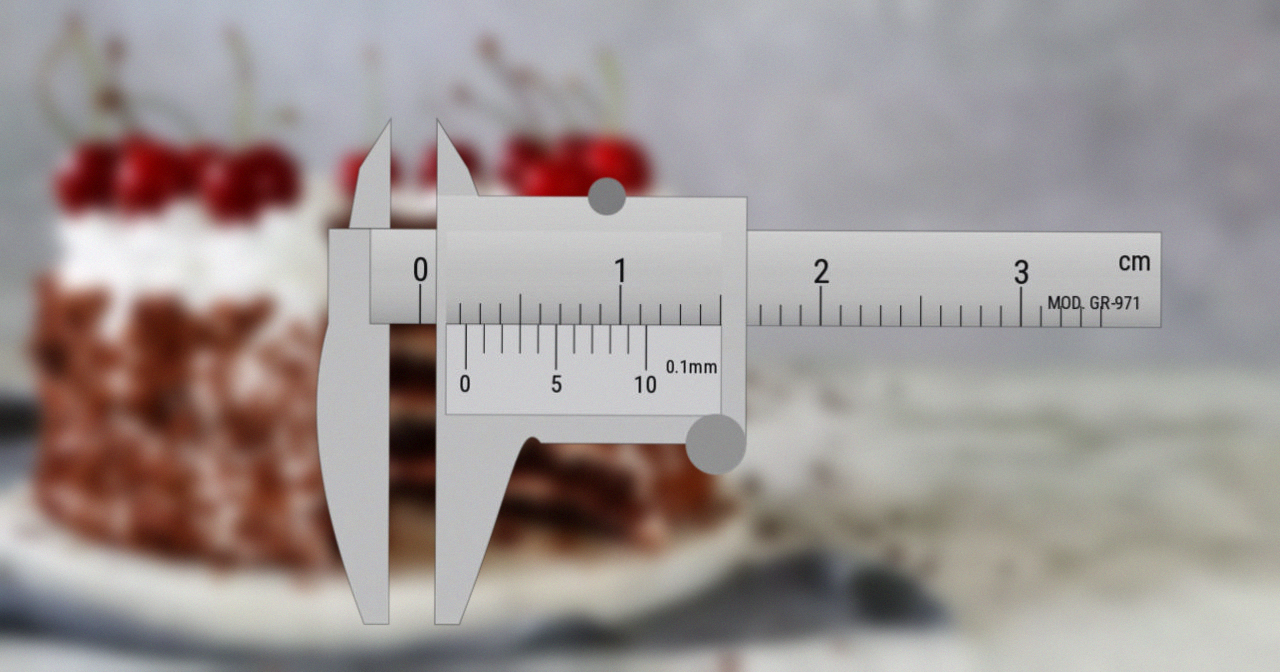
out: **2.3** mm
